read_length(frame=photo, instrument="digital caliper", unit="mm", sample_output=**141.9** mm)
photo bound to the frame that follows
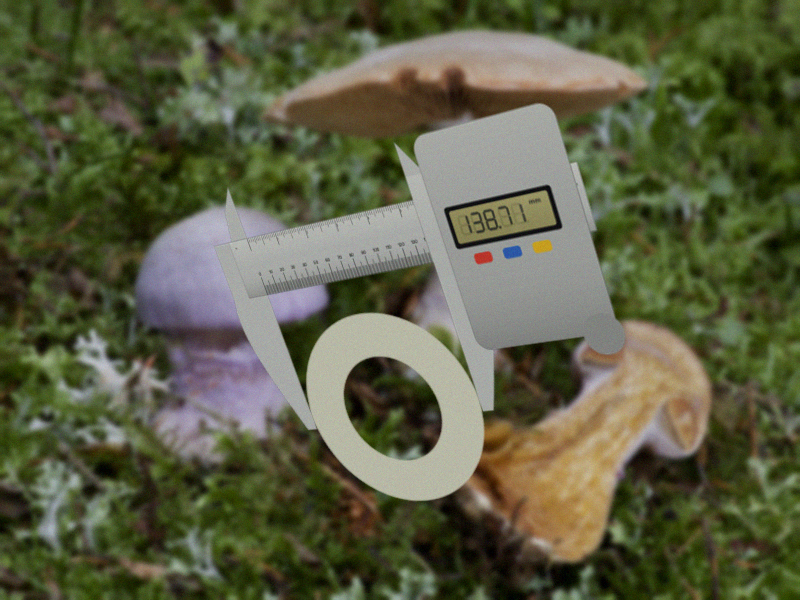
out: **138.71** mm
